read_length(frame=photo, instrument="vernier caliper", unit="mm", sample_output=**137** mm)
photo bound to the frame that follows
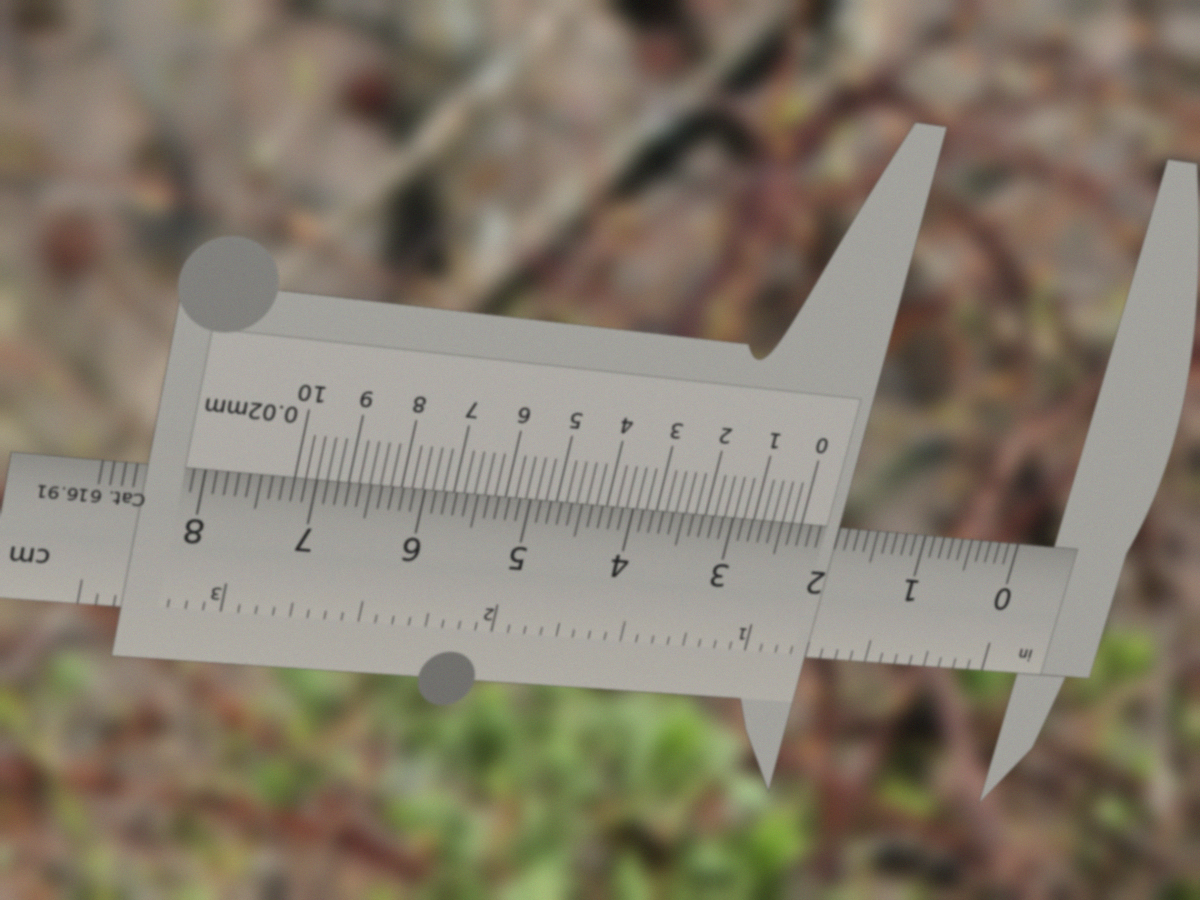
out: **23.0** mm
